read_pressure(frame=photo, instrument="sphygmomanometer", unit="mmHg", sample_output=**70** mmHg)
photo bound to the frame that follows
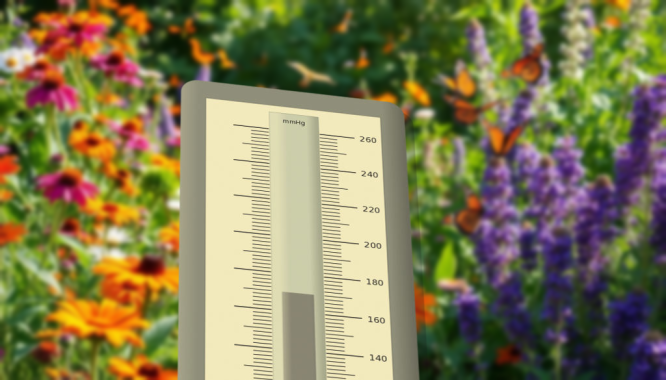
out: **170** mmHg
